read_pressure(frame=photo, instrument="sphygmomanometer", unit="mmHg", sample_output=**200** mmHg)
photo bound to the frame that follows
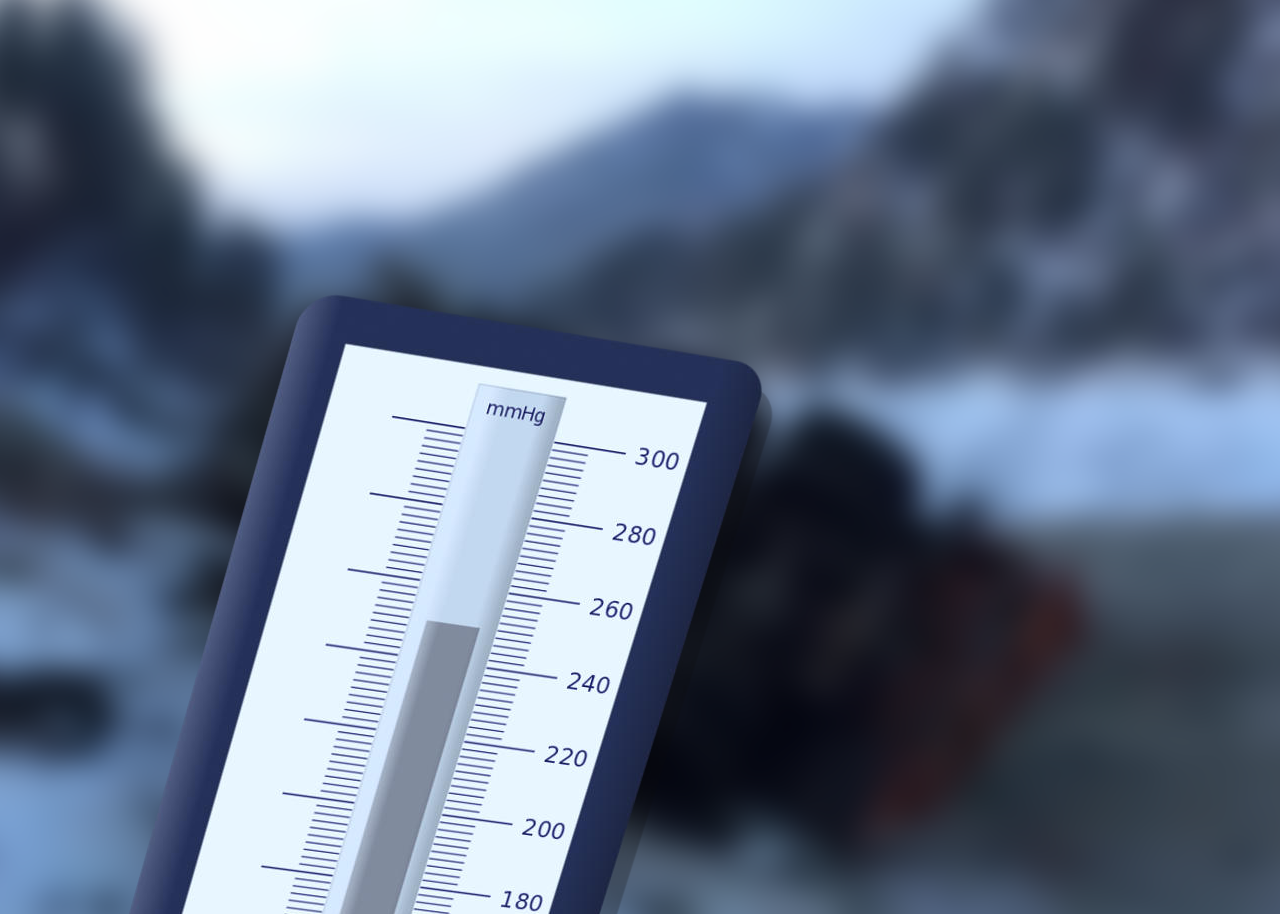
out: **250** mmHg
